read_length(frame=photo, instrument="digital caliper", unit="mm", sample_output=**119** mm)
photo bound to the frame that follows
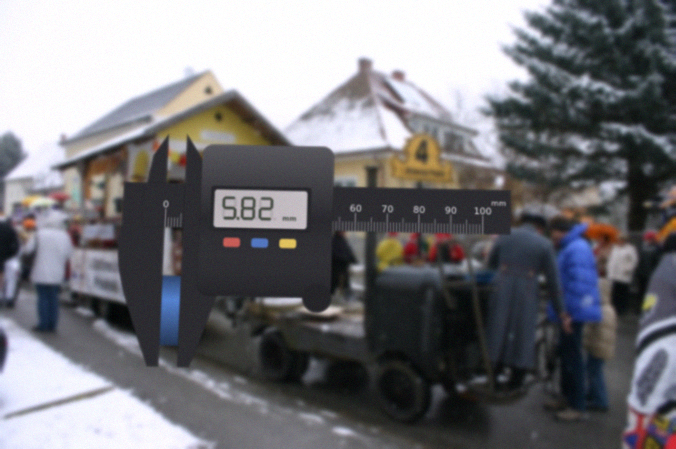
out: **5.82** mm
